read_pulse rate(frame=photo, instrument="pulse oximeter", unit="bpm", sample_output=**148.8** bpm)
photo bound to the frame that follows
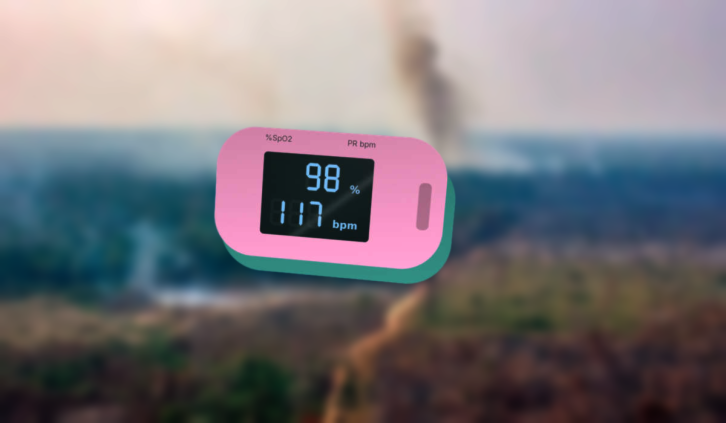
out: **117** bpm
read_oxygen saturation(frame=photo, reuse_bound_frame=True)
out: **98** %
